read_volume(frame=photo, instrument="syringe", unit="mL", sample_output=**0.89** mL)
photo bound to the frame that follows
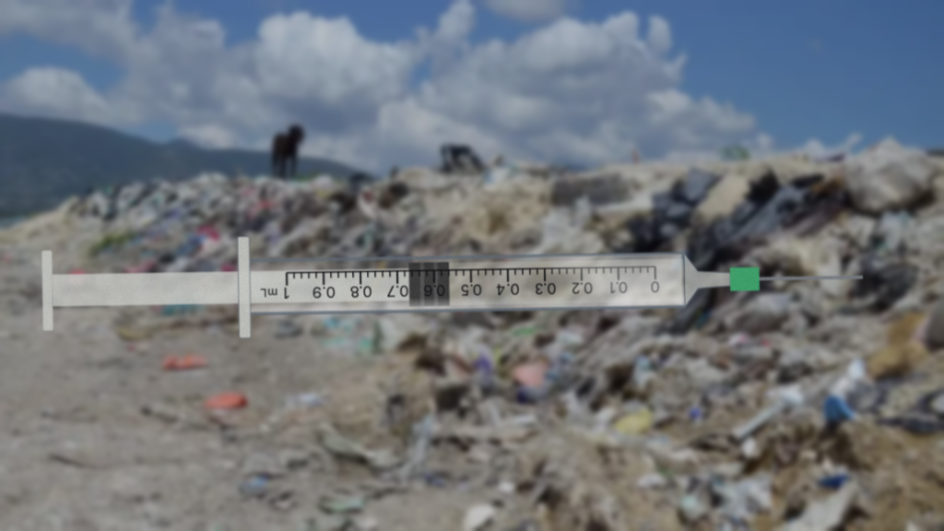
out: **0.56** mL
